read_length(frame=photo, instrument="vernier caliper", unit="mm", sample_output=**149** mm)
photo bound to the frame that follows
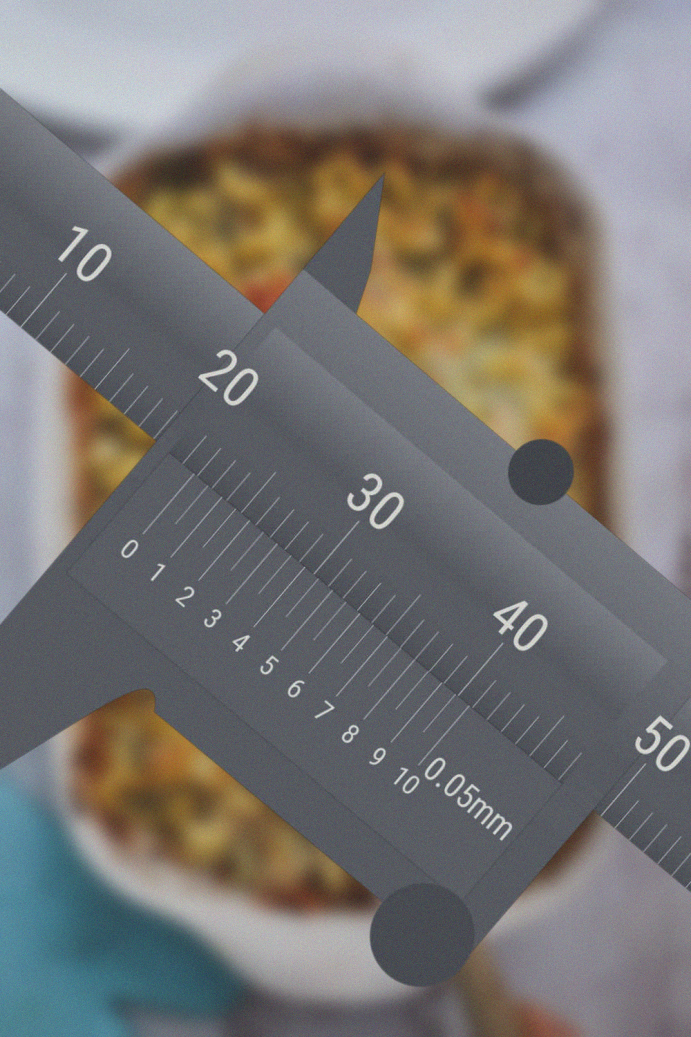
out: **21.8** mm
